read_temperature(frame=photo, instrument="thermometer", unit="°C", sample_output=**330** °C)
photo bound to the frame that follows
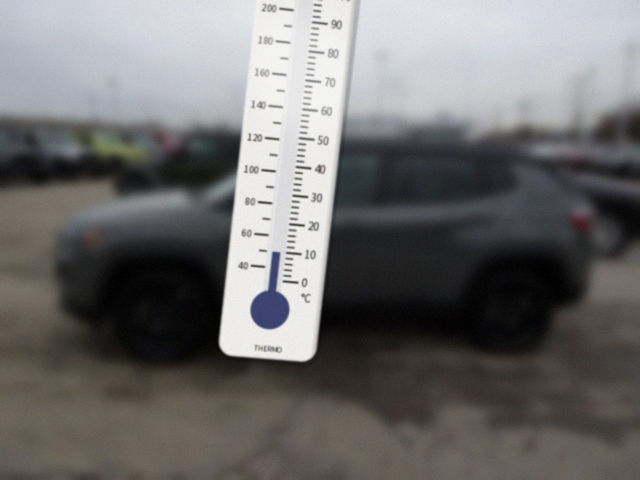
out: **10** °C
